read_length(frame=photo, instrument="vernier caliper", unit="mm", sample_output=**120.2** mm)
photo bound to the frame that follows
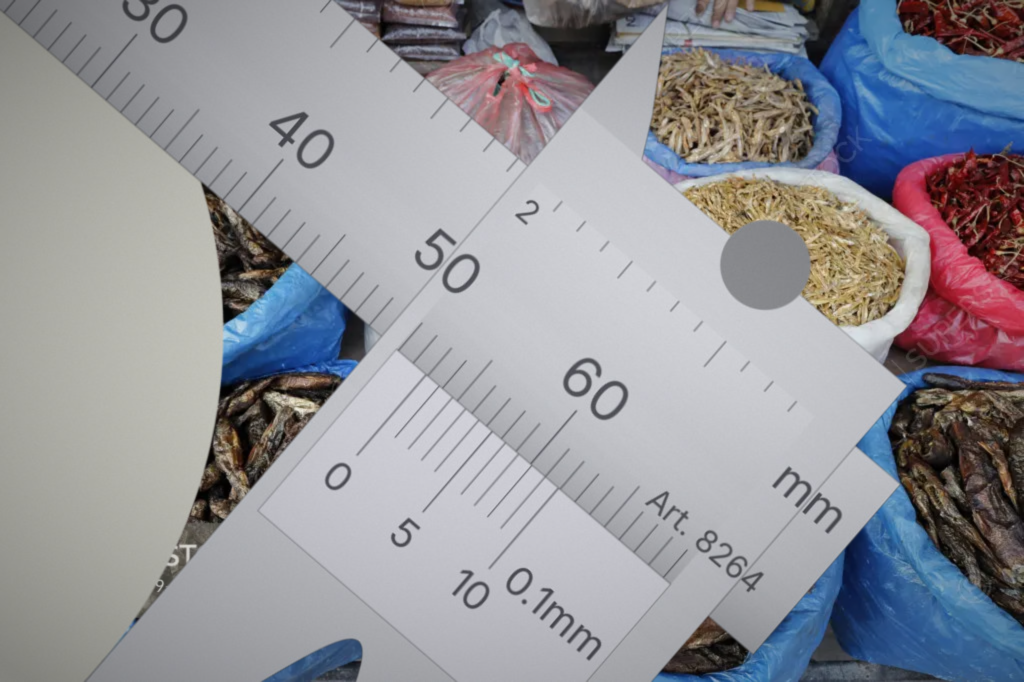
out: **52.9** mm
